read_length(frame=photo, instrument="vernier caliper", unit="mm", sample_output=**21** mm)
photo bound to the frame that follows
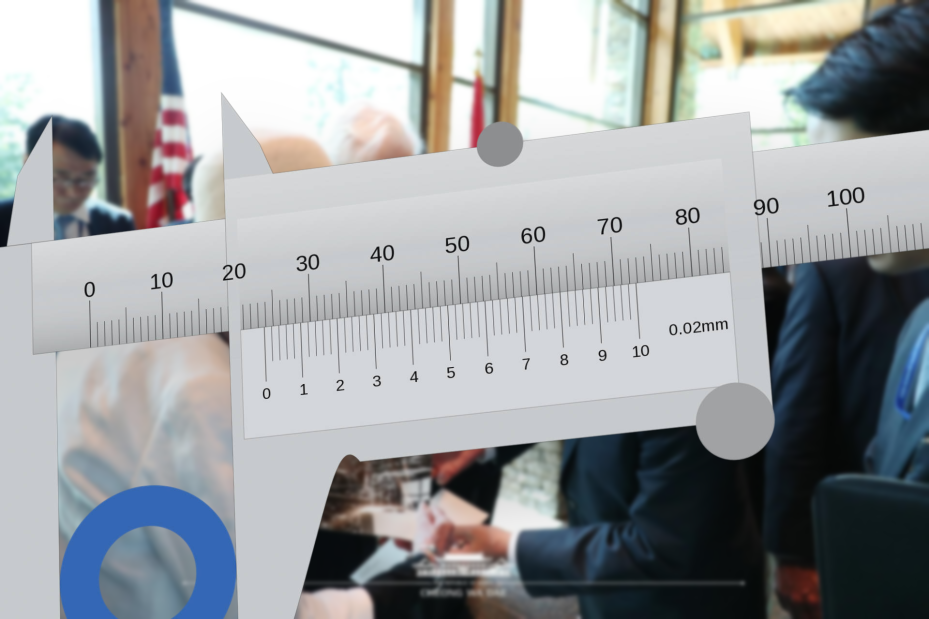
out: **23.8** mm
